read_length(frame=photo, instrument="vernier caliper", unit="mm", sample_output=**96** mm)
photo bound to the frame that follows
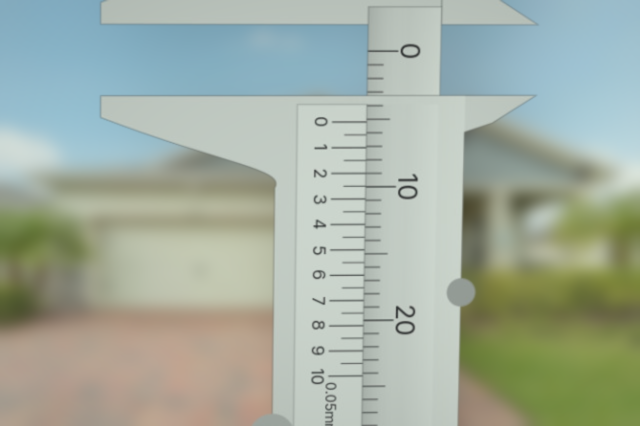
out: **5.2** mm
